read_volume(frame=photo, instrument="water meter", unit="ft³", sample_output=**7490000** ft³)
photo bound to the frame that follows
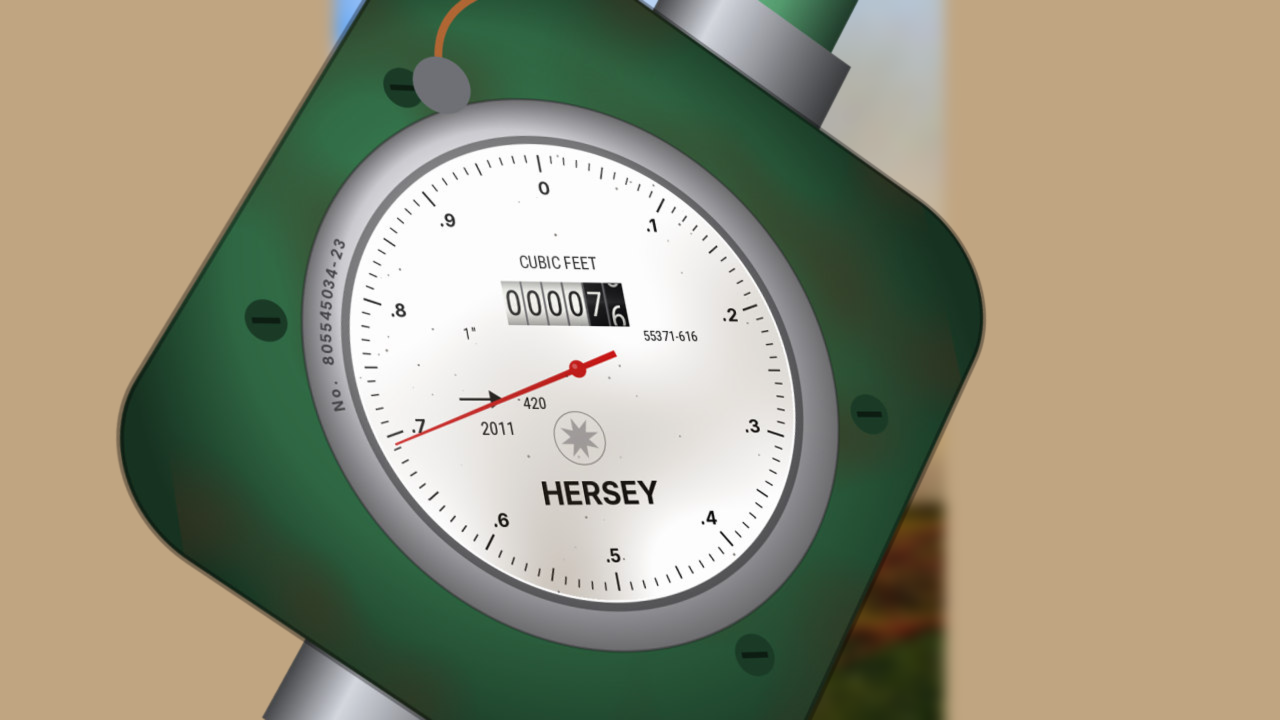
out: **75.69** ft³
